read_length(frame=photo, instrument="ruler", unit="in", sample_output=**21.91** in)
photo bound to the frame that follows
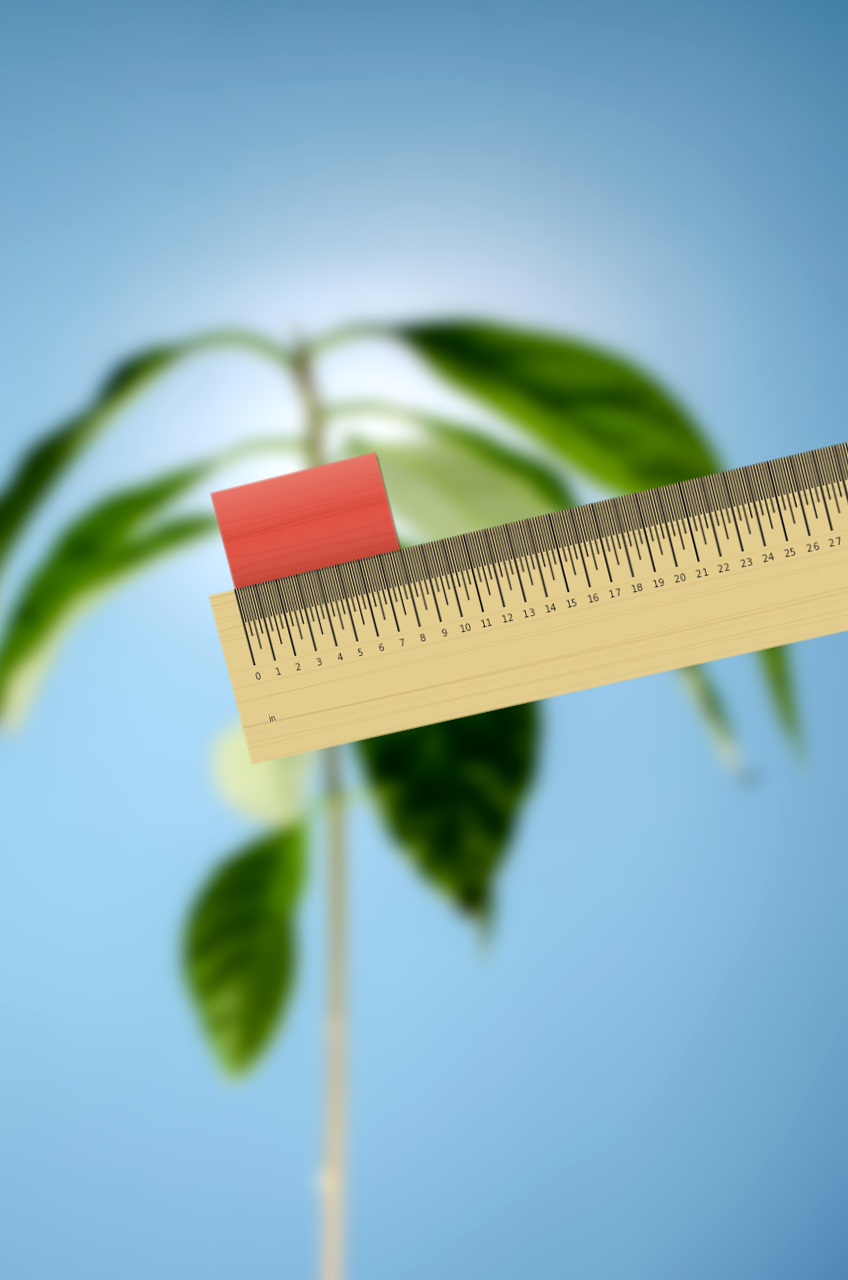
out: **8** in
